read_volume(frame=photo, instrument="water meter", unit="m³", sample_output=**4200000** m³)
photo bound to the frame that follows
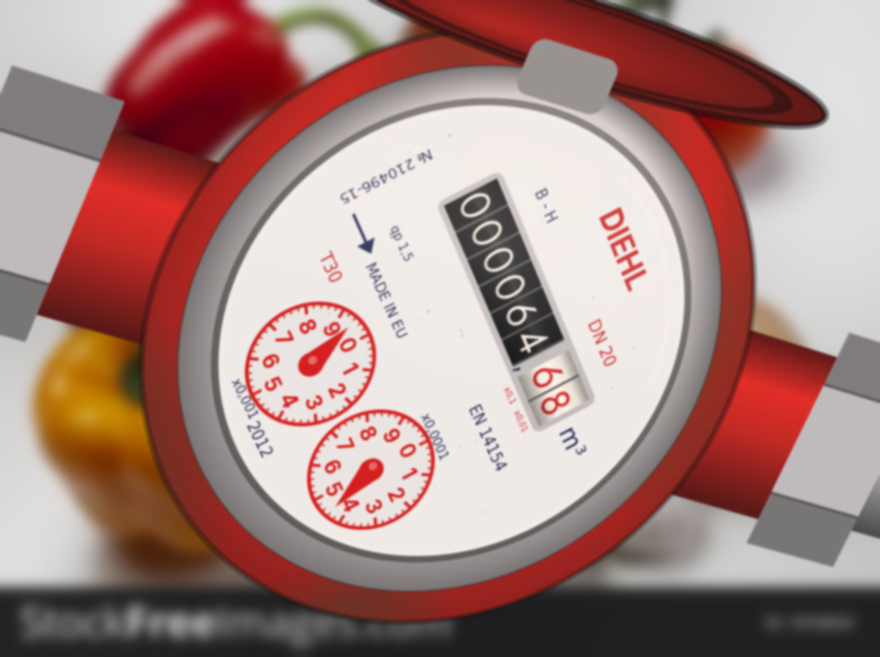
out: **64.6794** m³
